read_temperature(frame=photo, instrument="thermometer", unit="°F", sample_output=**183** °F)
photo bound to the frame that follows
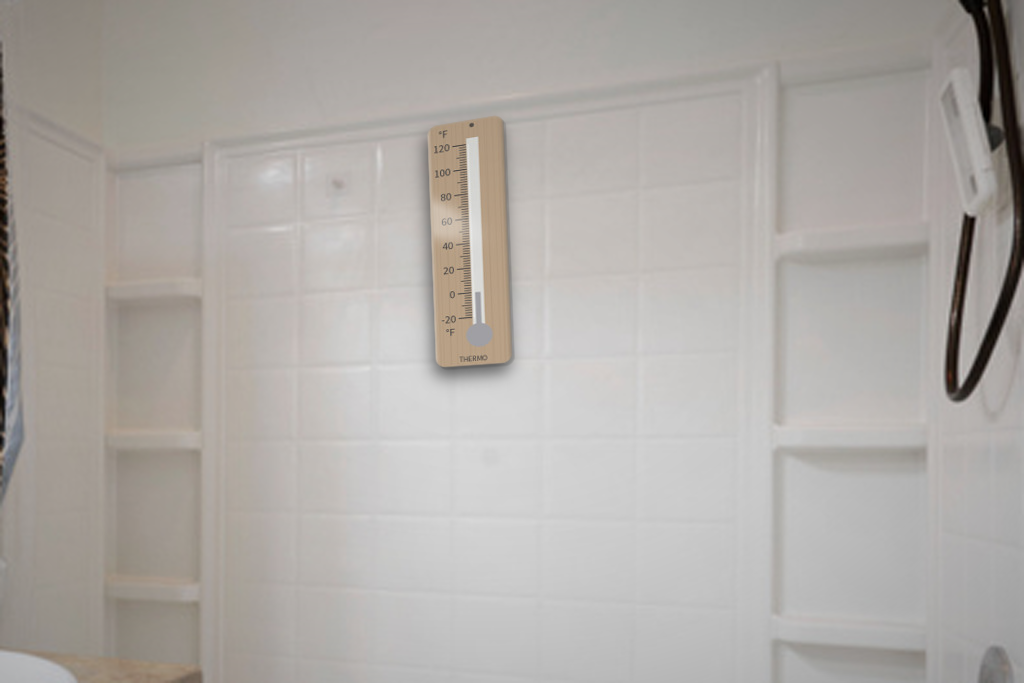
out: **0** °F
